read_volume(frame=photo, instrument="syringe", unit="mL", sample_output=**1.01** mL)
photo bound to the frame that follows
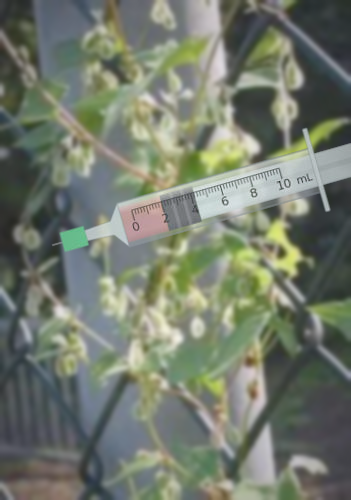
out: **2** mL
